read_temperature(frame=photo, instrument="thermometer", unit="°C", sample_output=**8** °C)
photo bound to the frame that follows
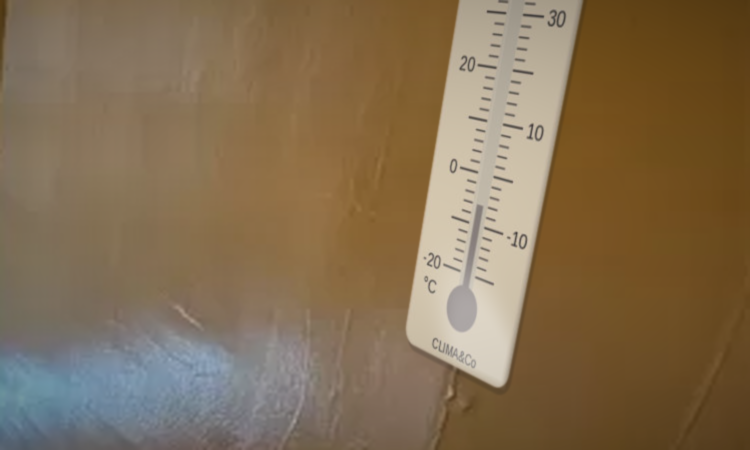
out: **-6** °C
